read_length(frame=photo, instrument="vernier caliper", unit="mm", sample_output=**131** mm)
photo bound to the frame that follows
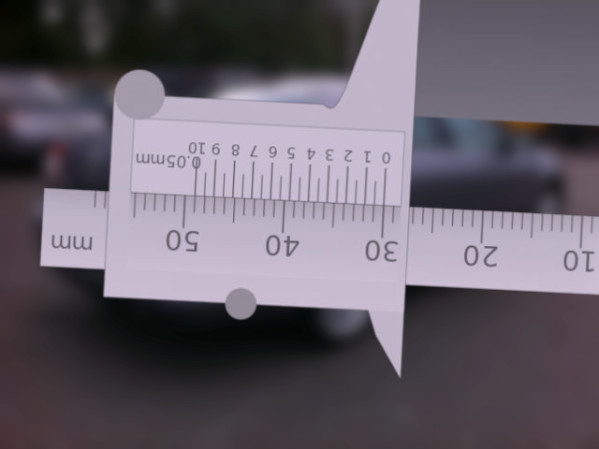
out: **30.0** mm
